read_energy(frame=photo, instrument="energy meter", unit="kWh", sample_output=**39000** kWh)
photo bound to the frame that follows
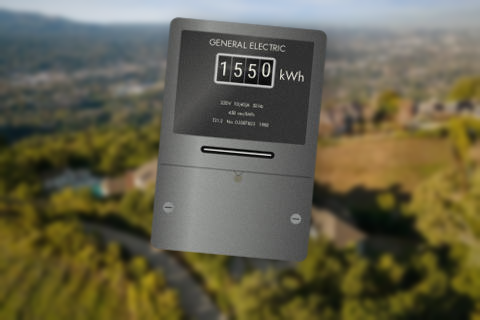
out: **1550** kWh
